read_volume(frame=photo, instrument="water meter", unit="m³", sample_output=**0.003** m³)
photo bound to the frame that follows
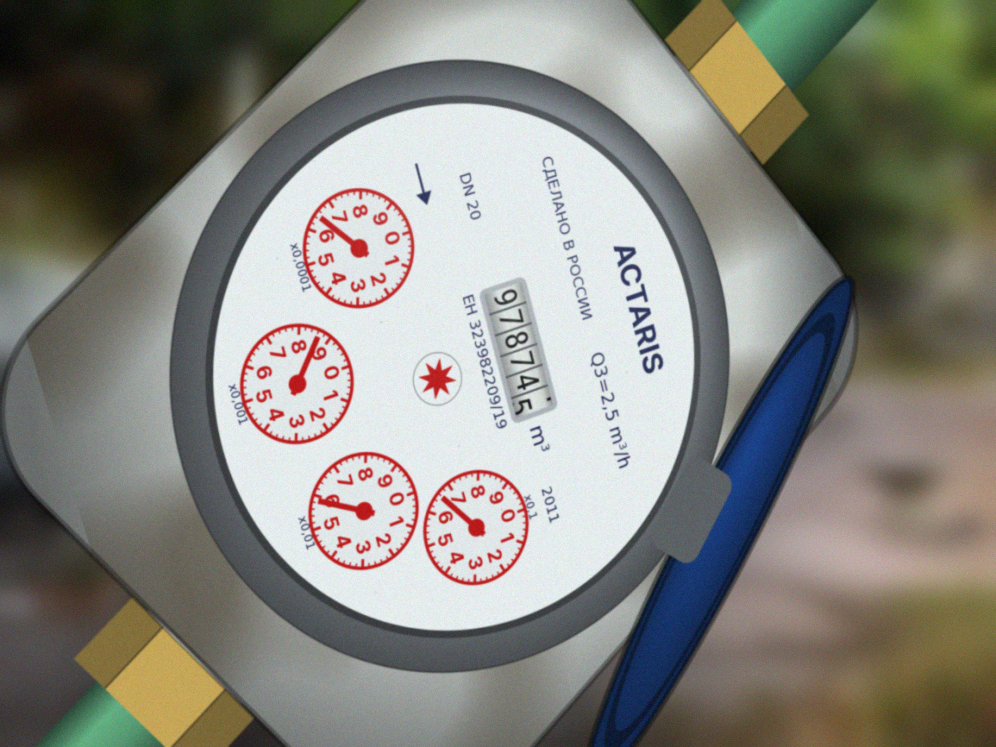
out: **978744.6586** m³
